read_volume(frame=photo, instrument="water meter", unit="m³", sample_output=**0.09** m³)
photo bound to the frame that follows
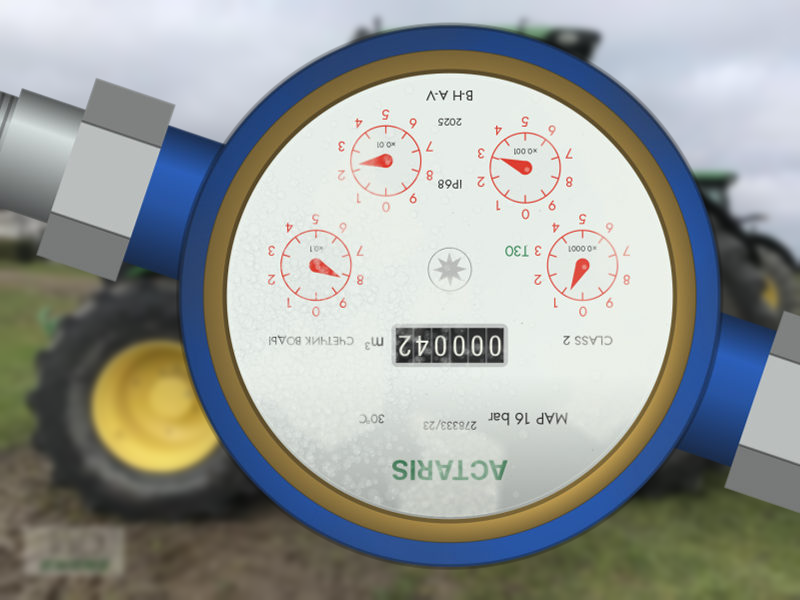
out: **42.8230** m³
